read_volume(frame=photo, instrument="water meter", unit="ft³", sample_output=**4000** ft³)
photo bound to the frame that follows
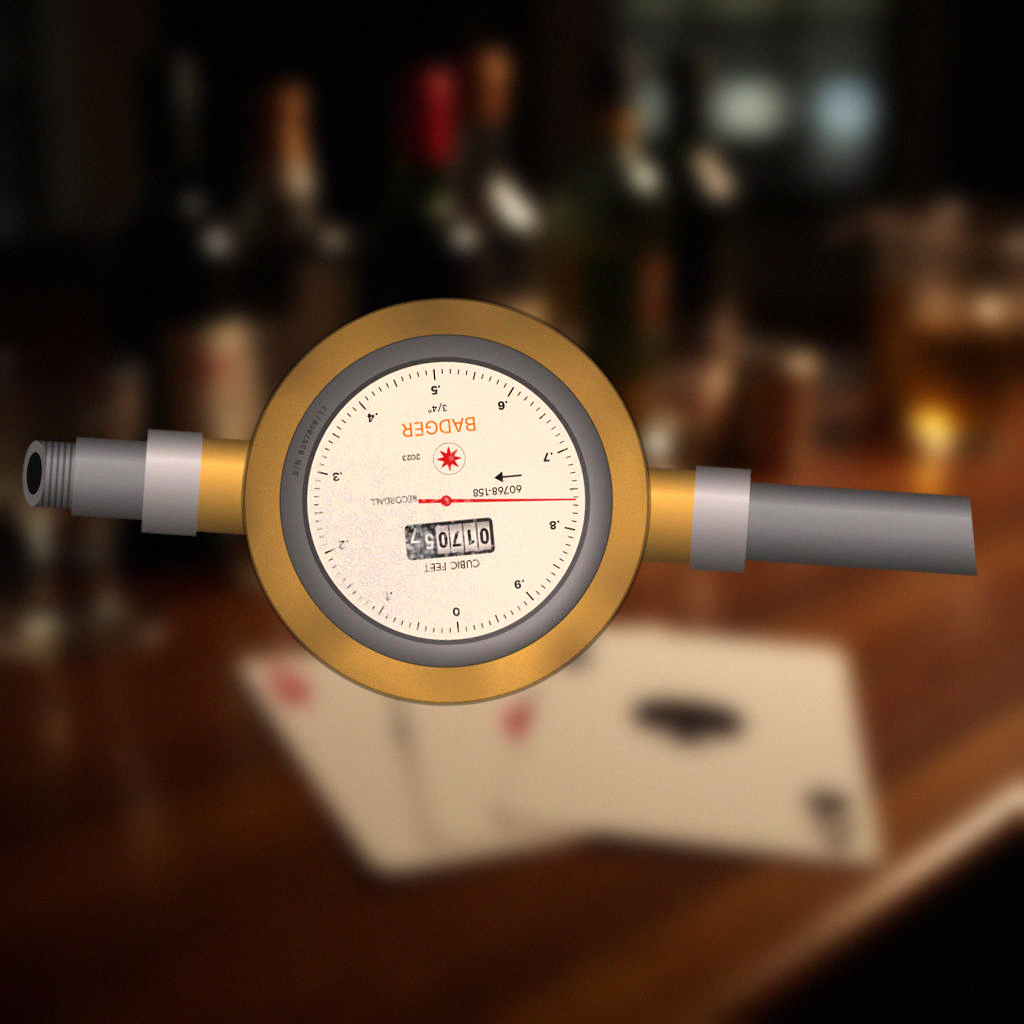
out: **17056.76** ft³
